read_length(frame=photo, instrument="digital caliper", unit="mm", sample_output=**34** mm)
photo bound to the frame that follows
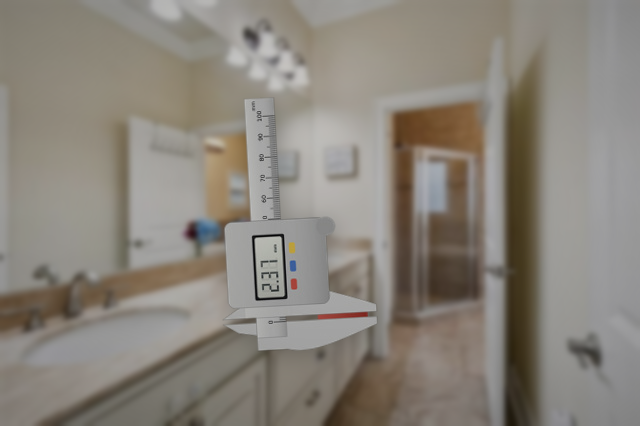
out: **2.37** mm
